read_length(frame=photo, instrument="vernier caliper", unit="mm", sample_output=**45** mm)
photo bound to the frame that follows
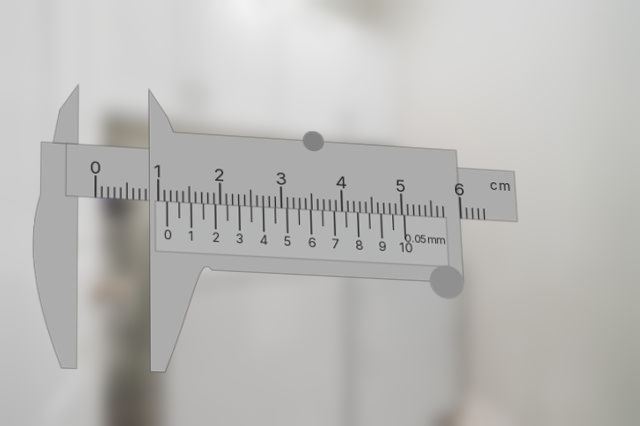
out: **11.4** mm
